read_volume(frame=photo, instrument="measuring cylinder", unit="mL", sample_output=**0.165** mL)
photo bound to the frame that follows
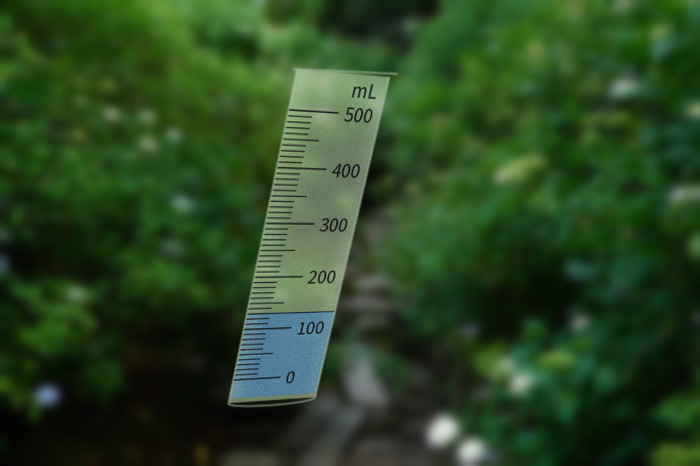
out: **130** mL
